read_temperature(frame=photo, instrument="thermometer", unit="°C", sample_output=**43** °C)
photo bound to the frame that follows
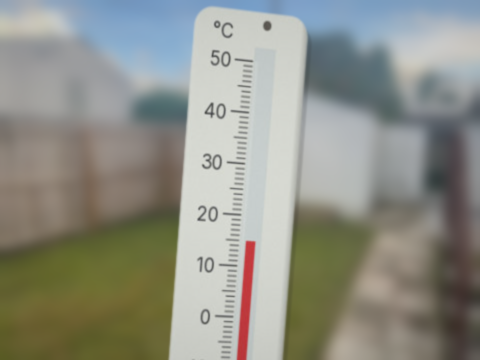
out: **15** °C
